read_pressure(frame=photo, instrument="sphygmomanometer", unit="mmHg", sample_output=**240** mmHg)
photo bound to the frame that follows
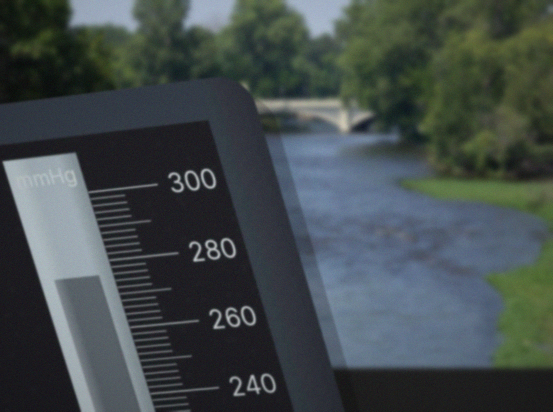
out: **276** mmHg
